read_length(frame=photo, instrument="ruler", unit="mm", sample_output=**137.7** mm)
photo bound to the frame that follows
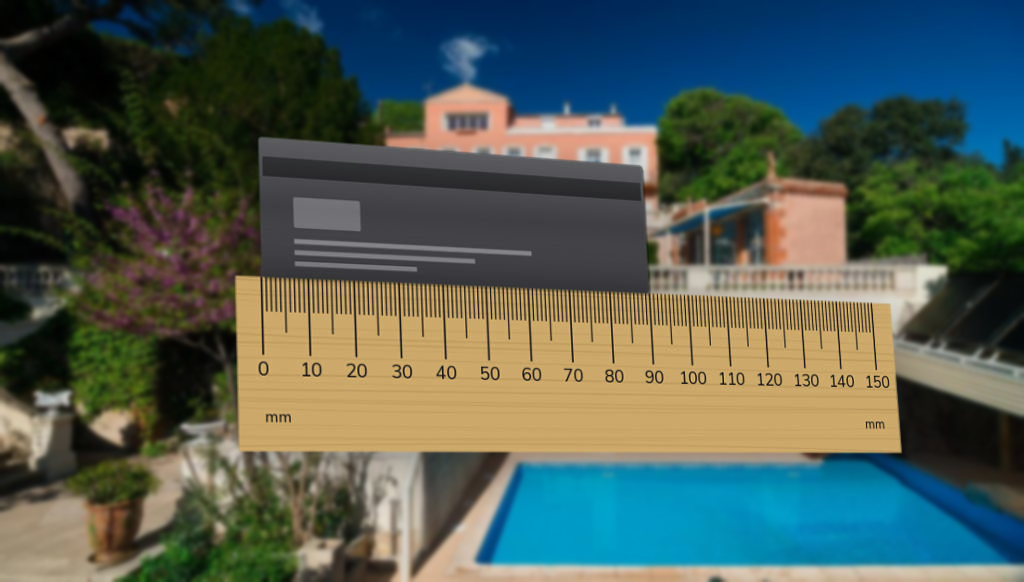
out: **90** mm
